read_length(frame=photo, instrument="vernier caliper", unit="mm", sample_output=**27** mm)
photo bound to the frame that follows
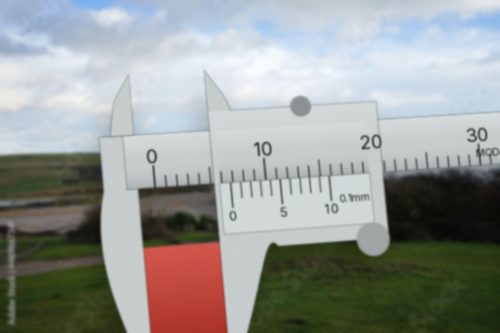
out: **6.8** mm
